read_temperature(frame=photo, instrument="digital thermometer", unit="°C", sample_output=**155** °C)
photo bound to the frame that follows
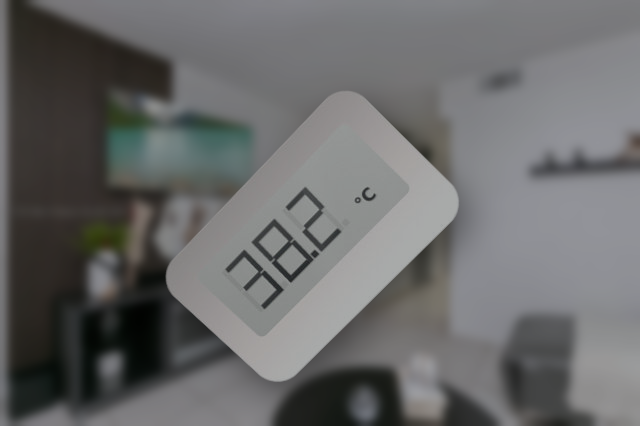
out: **38.2** °C
